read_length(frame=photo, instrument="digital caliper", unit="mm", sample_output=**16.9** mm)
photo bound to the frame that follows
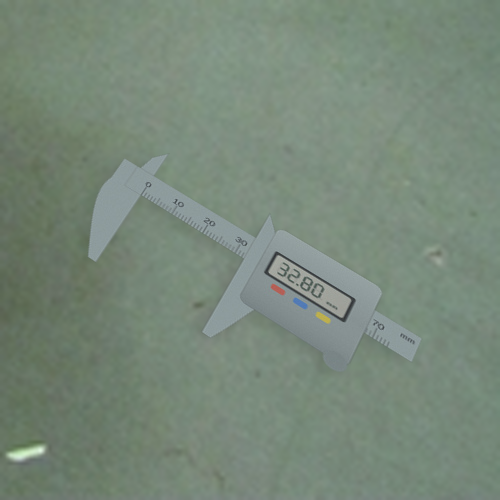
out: **32.80** mm
